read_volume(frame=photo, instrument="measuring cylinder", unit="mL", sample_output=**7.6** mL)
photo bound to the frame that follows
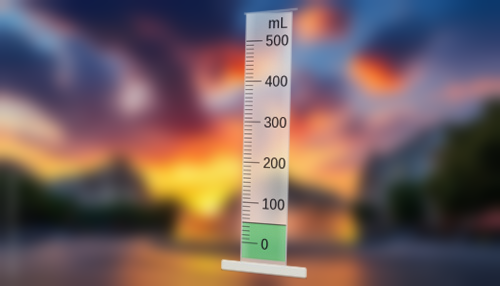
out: **50** mL
